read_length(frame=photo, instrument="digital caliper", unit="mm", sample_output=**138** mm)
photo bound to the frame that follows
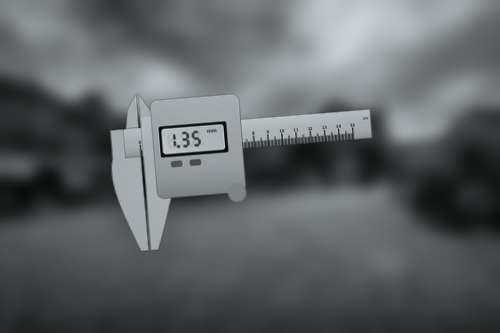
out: **1.35** mm
